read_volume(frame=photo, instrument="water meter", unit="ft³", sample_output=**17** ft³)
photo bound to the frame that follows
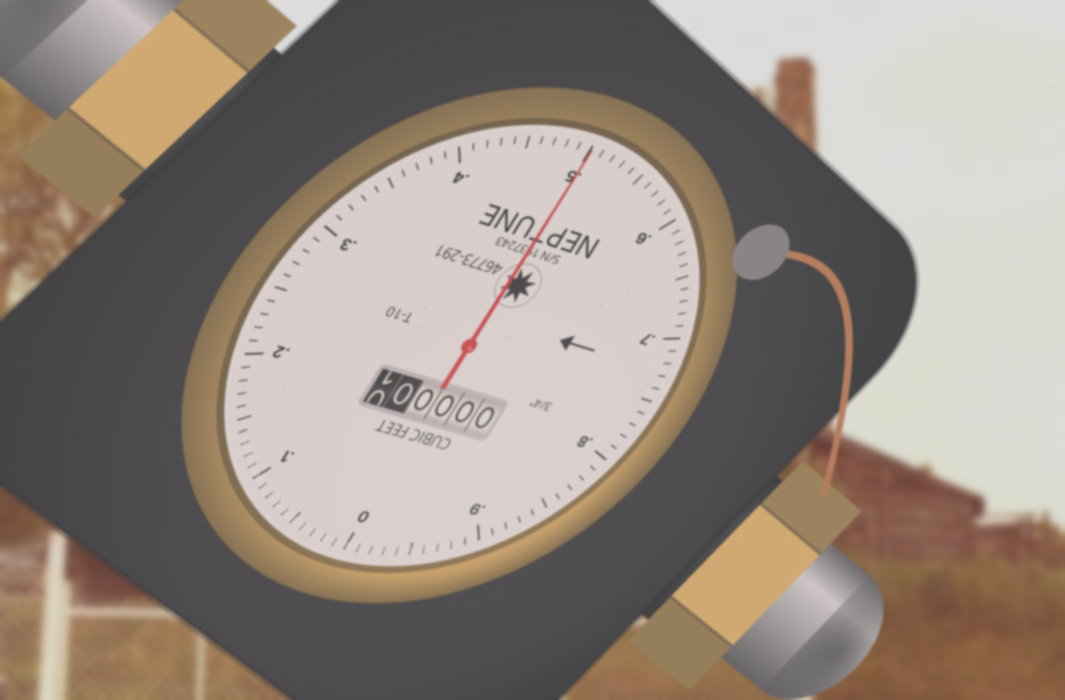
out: **0.50** ft³
